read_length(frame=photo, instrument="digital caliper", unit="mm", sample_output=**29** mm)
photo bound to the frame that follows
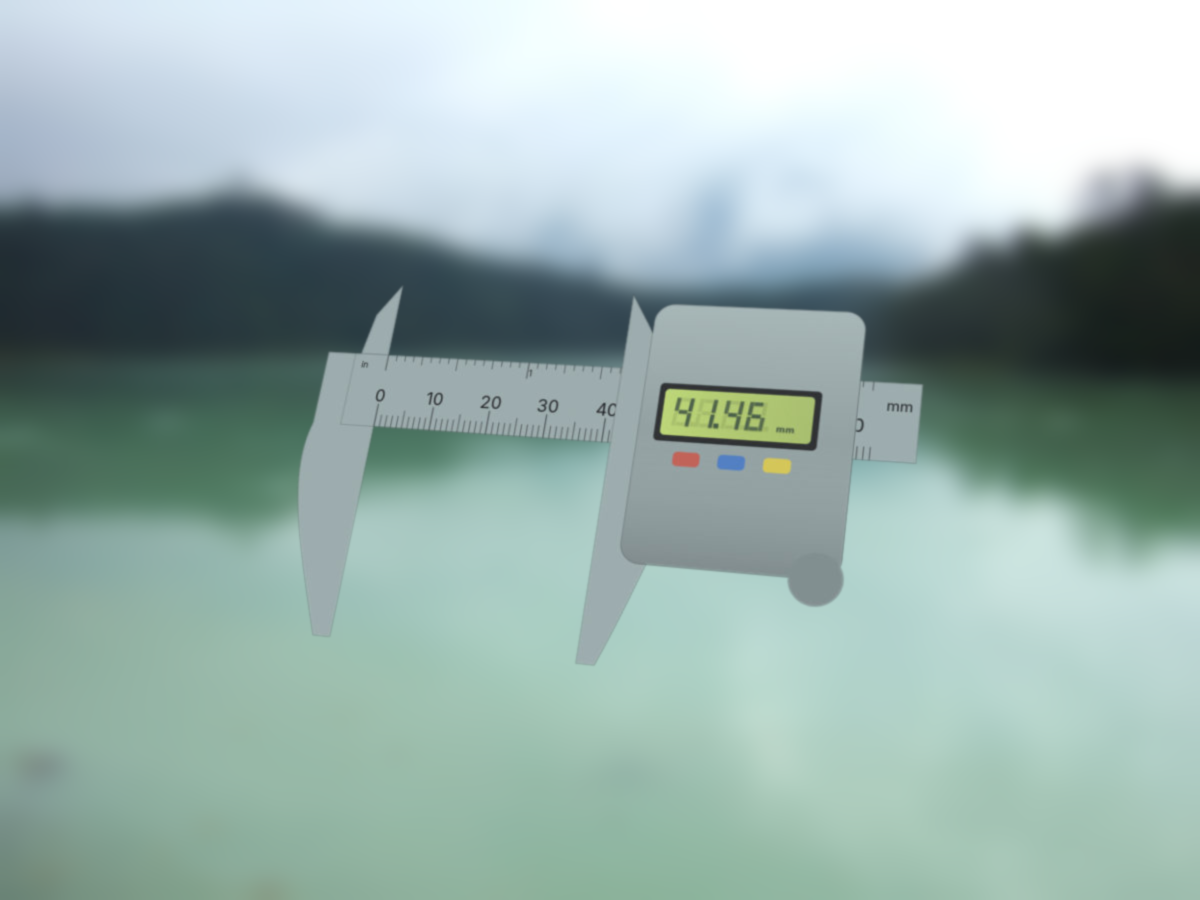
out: **41.46** mm
